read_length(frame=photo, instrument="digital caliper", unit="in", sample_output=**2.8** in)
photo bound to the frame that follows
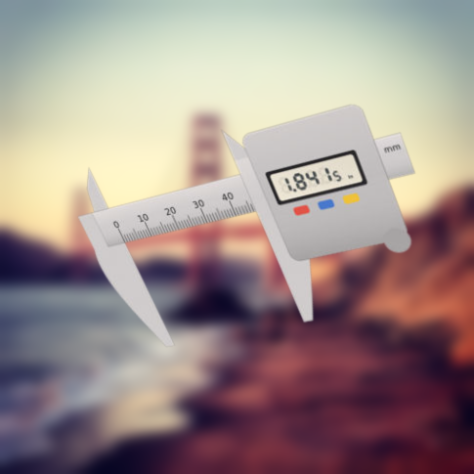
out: **1.8415** in
